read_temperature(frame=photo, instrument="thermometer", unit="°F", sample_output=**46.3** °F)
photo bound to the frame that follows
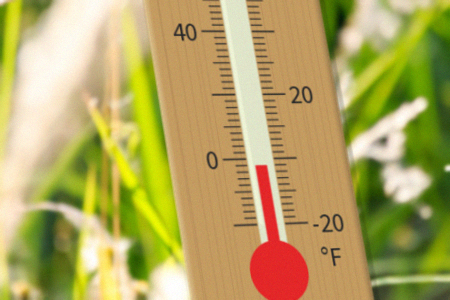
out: **-2** °F
